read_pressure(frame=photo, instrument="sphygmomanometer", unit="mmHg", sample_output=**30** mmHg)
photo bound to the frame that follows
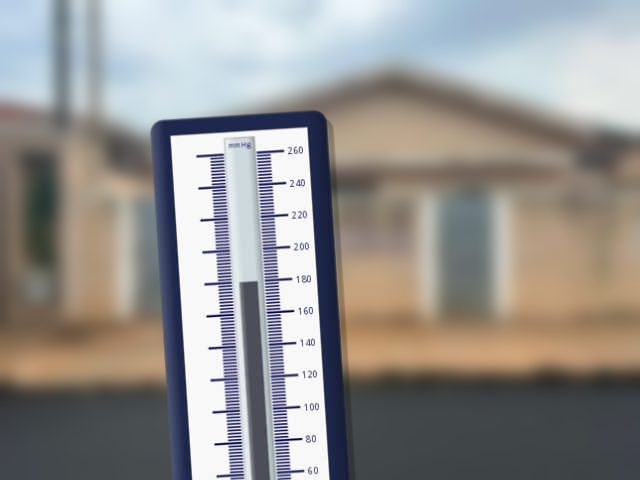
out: **180** mmHg
